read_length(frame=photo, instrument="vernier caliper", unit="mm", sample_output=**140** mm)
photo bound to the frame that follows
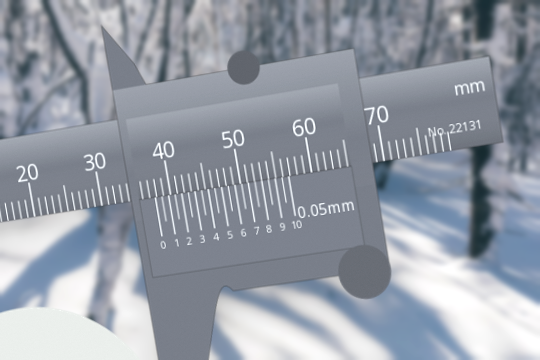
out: **37.8** mm
